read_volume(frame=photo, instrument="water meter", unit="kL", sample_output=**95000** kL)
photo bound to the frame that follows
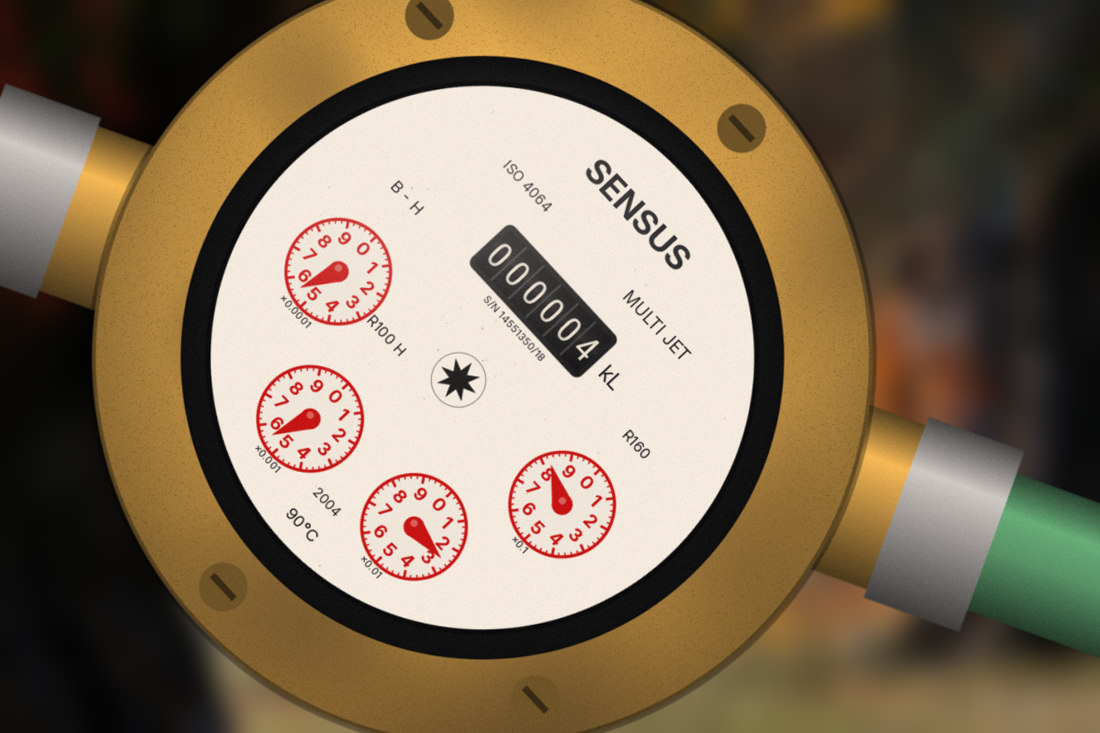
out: **4.8255** kL
